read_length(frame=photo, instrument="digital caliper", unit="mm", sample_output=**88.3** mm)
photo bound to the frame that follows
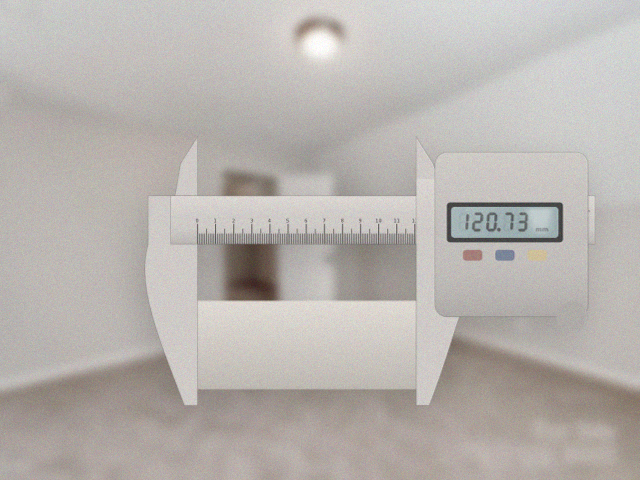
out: **120.73** mm
